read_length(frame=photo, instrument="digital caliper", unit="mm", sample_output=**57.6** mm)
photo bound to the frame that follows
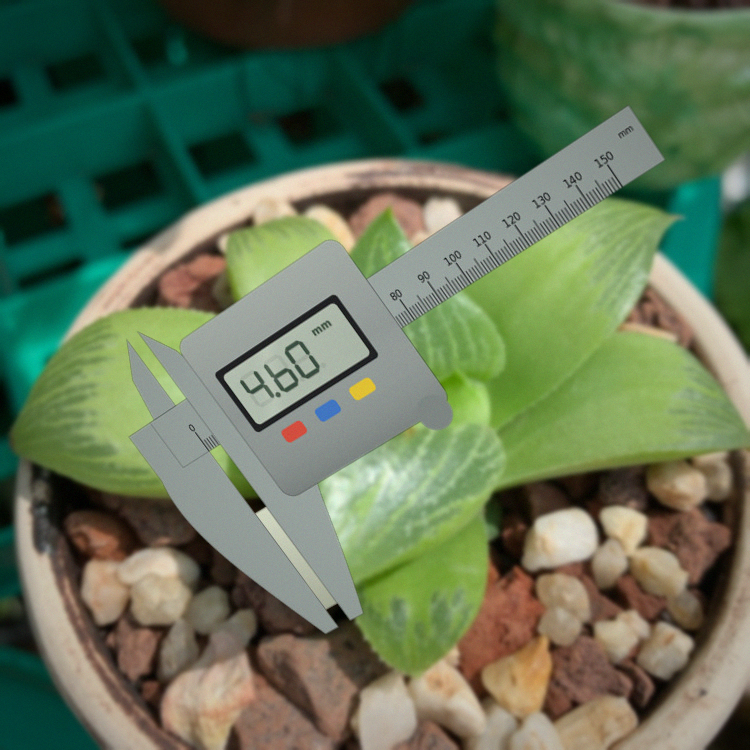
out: **4.60** mm
